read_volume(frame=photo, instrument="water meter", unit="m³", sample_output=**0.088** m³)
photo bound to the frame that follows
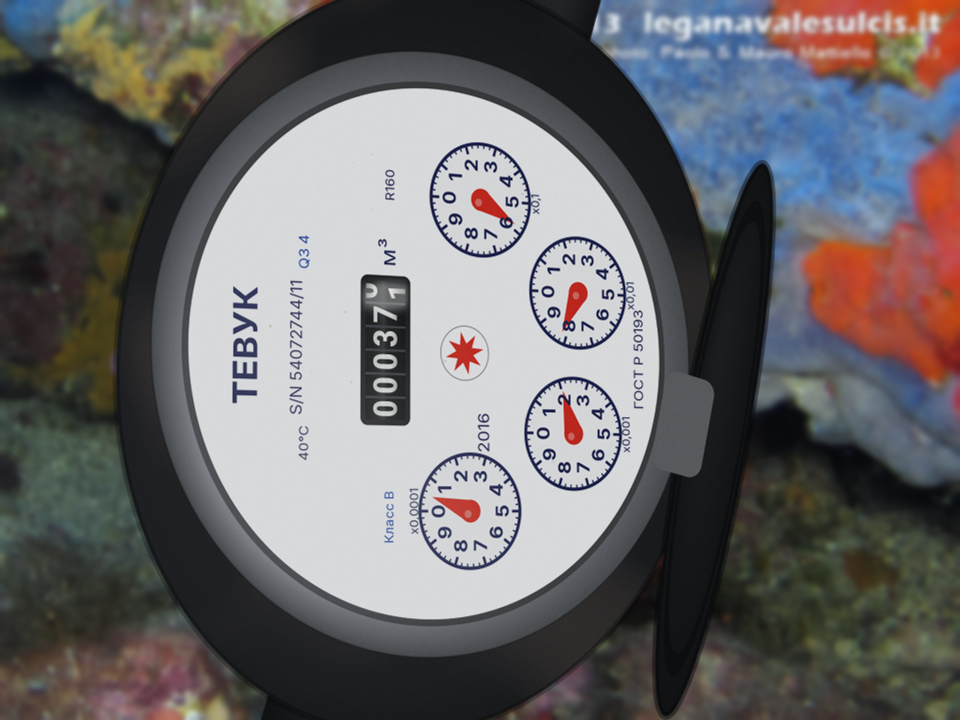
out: **370.5820** m³
